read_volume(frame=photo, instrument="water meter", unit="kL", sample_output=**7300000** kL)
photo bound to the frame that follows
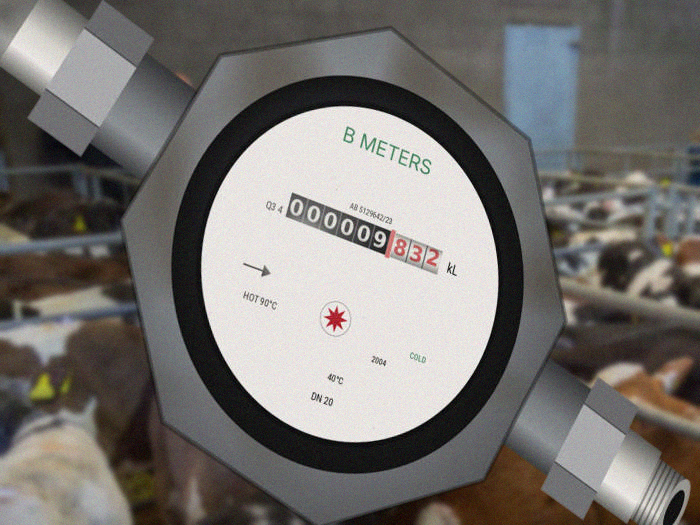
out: **9.832** kL
